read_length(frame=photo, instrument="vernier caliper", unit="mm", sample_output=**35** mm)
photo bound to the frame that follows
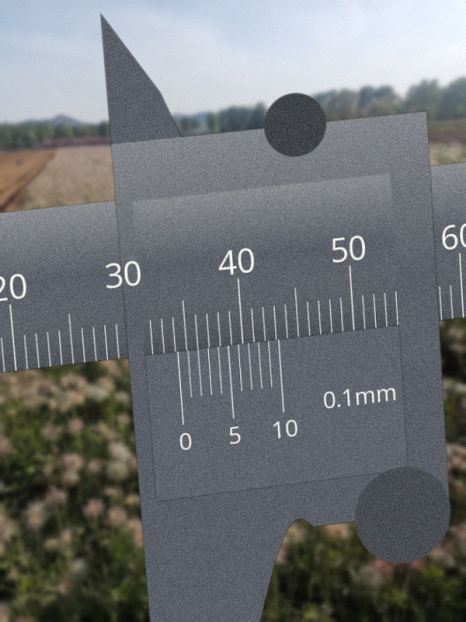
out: **34.2** mm
